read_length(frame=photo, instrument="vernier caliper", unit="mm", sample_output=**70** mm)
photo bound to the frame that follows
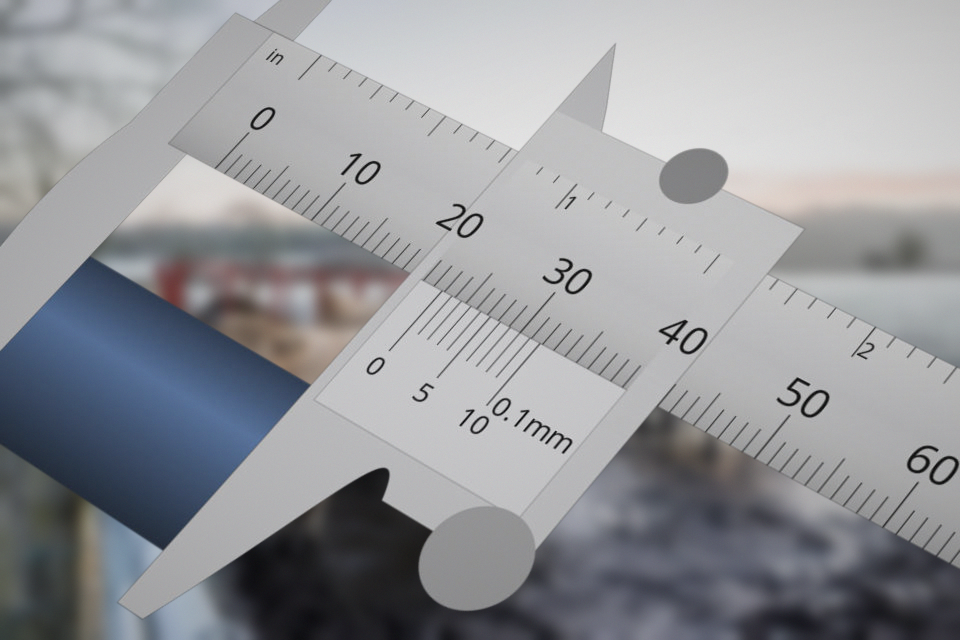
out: **22.8** mm
